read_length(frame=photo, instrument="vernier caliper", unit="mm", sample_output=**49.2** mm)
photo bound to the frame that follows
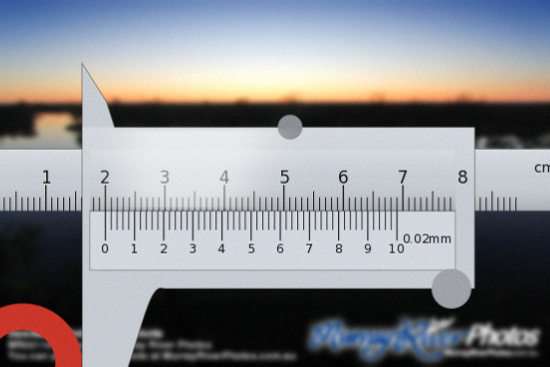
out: **20.0** mm
